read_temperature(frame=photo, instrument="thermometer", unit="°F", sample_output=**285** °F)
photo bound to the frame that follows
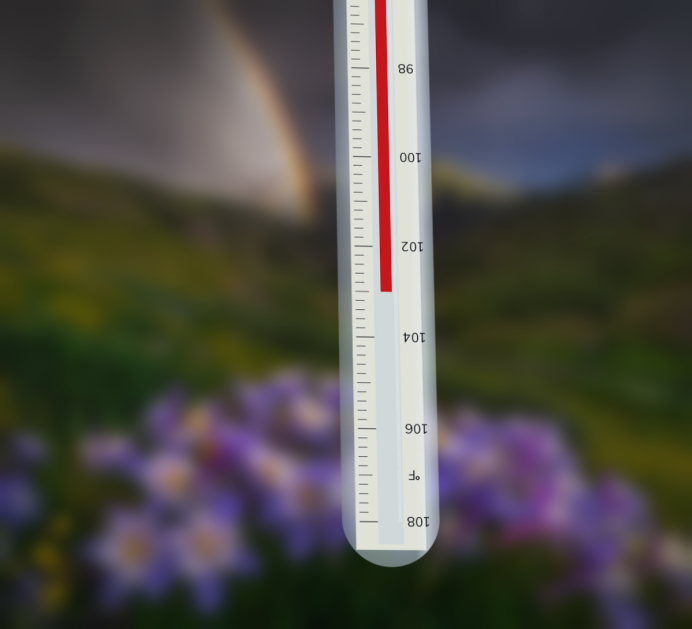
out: **103** °F
